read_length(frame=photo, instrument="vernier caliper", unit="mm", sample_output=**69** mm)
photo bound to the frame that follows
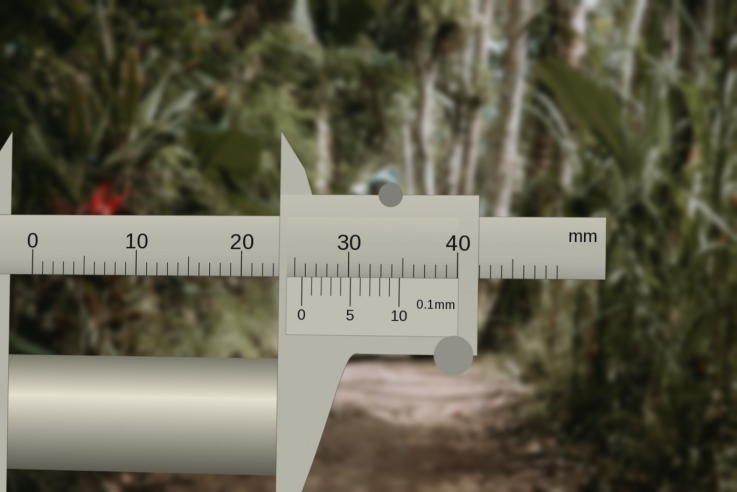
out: **25.7** mm
